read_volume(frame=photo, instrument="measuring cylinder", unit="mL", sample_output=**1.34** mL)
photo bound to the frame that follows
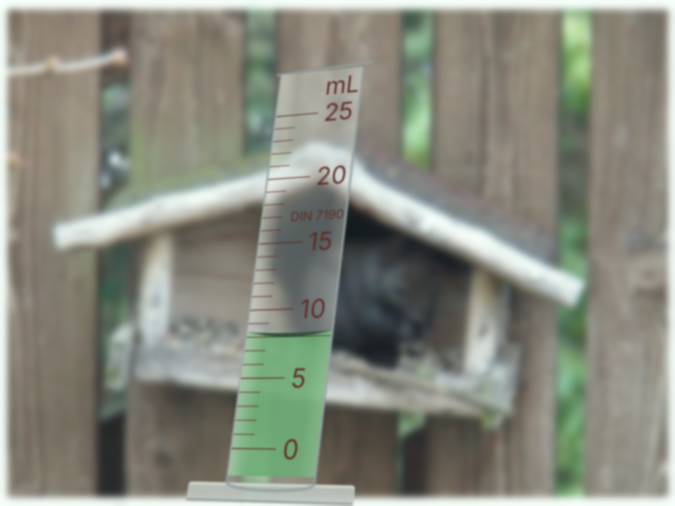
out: **8** mL
